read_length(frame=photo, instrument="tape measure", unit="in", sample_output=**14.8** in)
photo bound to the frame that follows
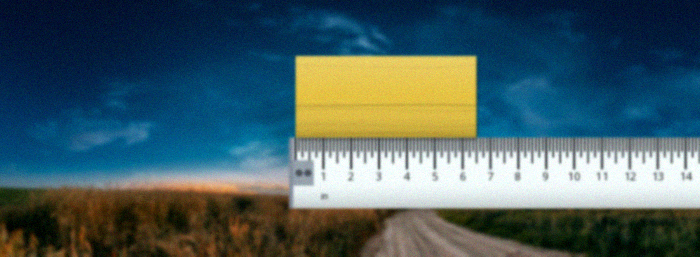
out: **6.5** in
